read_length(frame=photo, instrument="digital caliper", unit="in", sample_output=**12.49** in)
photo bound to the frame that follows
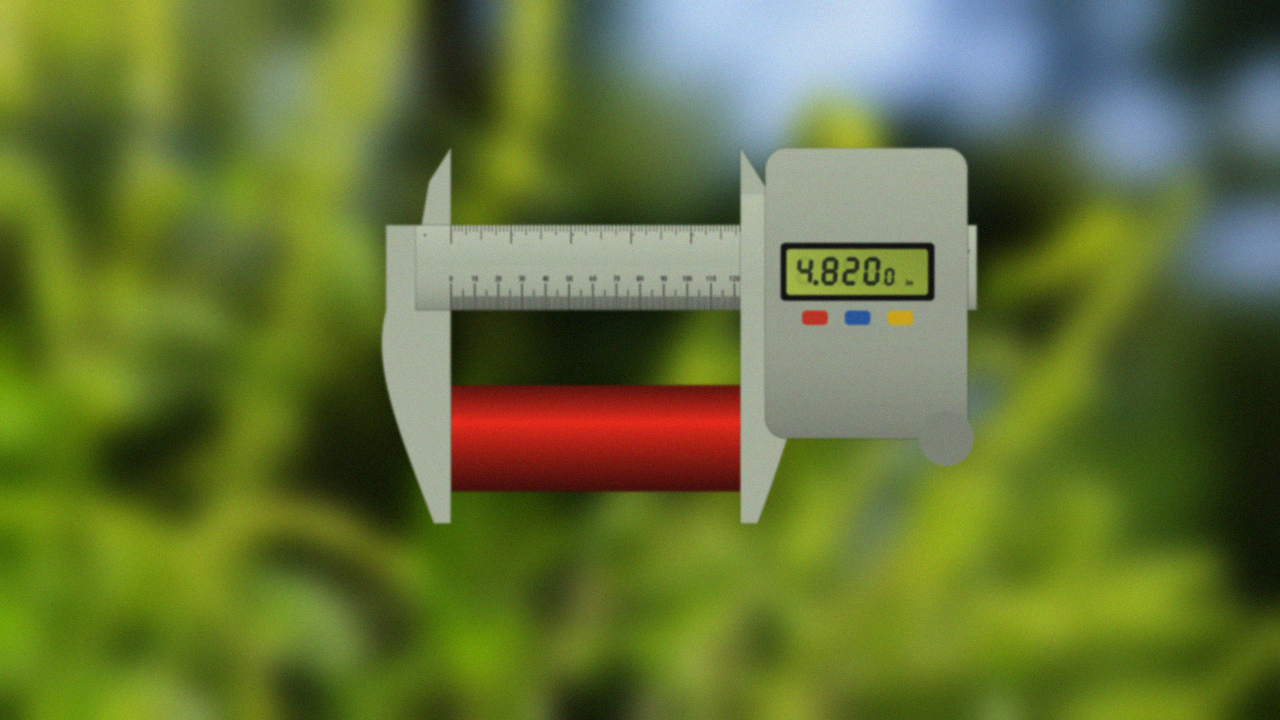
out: **4.8200** in
